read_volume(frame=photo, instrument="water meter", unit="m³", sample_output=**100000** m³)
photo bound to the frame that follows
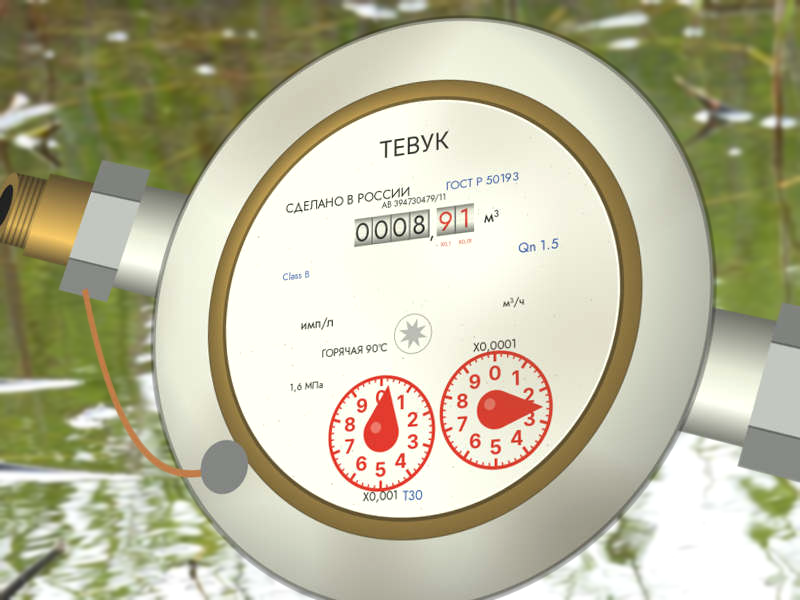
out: **8.9102** m³
